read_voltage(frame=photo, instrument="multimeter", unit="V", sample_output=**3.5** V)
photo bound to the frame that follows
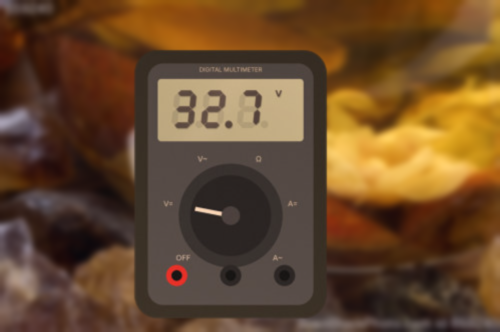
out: **32.7** V
